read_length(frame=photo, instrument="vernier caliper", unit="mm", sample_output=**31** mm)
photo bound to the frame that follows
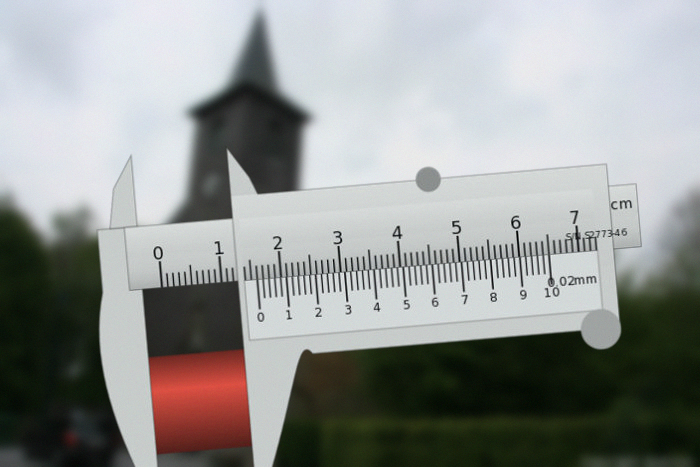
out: **16.0** mm
